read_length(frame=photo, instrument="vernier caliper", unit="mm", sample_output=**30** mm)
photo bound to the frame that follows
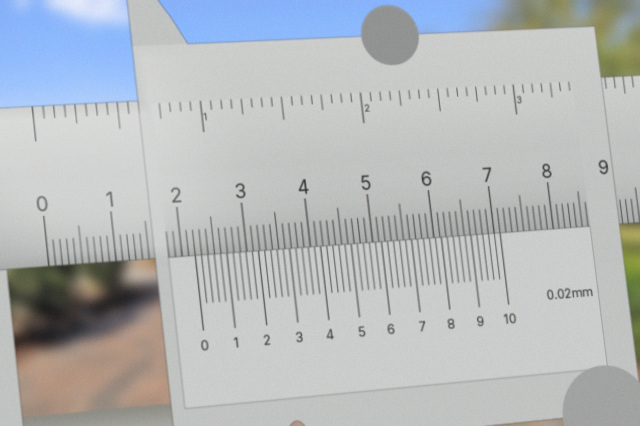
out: **22.0** mm
